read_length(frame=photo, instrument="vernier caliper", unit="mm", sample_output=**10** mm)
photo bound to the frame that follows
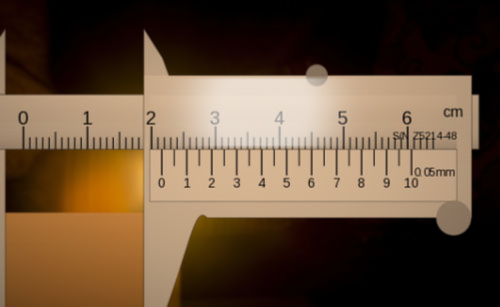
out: **21.6** mm
